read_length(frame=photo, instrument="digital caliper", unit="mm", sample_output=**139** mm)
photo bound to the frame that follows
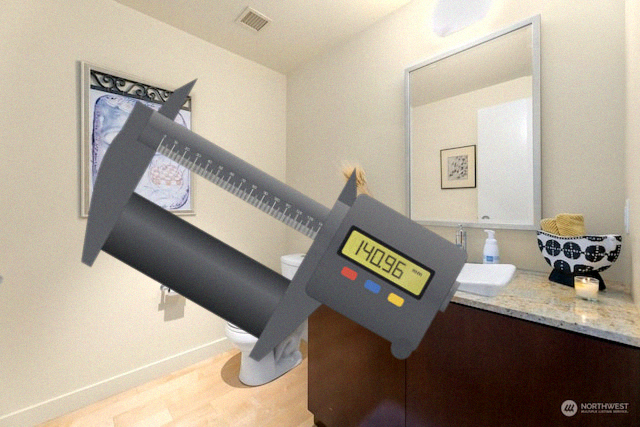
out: **140.96** mm
